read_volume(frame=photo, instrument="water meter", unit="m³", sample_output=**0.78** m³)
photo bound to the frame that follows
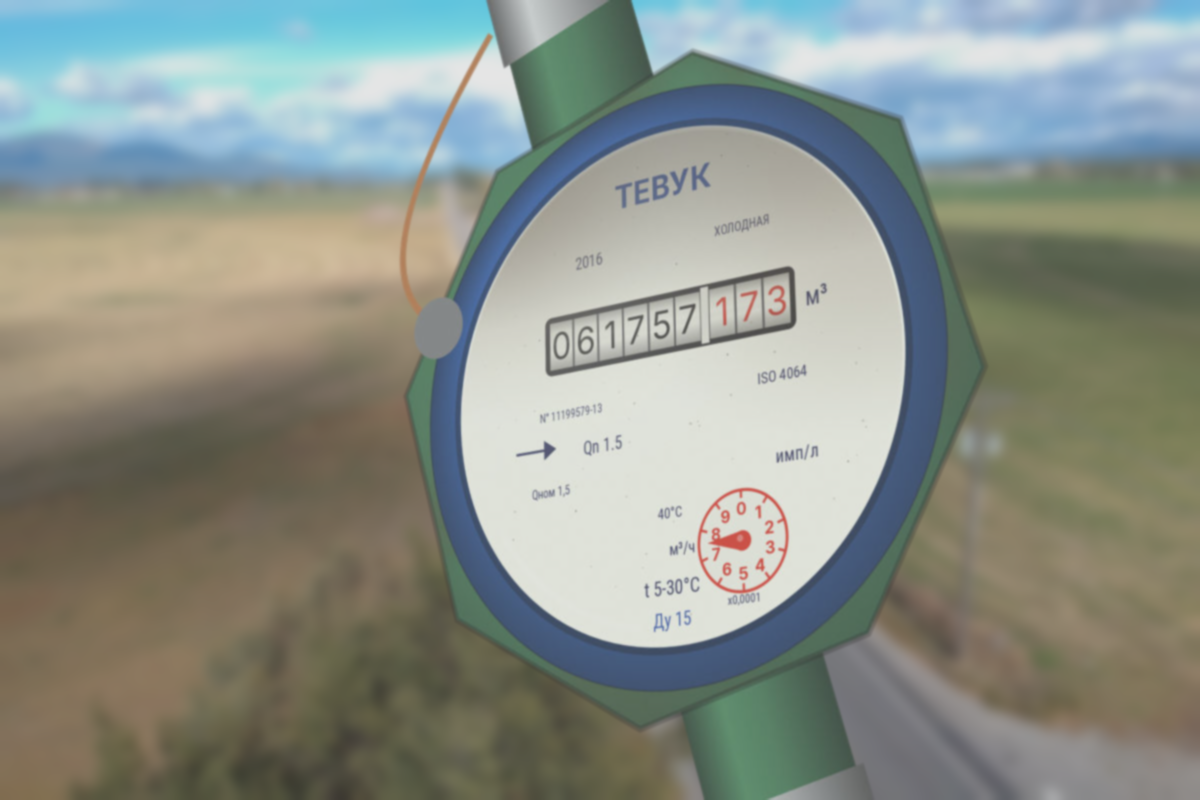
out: **61757.1737** m³
